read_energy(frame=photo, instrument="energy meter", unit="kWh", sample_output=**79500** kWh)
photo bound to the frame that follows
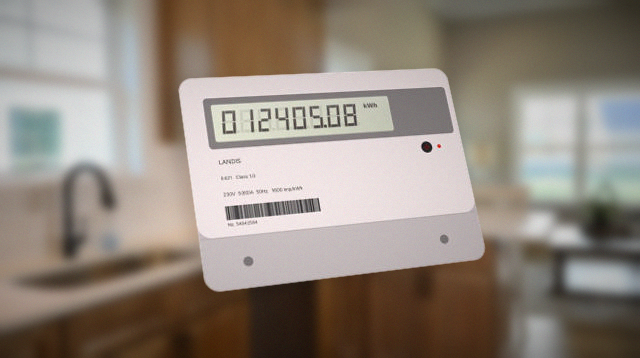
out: **12405.08** kWh
